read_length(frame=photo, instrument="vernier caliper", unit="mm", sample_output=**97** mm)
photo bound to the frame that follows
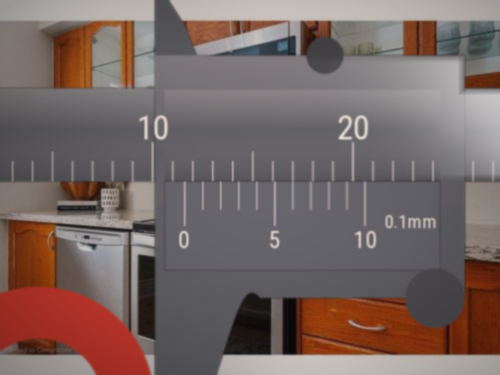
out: **11.6** mm
